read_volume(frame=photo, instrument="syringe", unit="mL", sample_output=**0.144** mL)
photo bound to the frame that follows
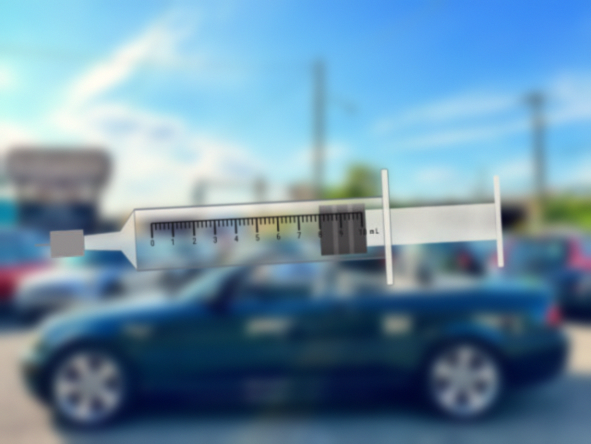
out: **8** mL
